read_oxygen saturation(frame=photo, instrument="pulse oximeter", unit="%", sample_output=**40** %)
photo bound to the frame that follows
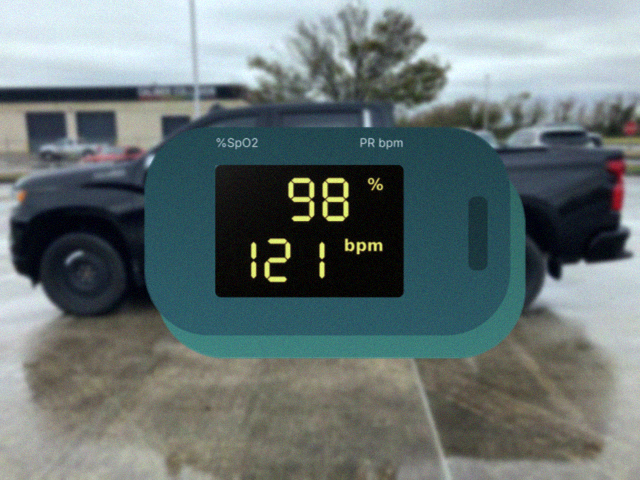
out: **98** %
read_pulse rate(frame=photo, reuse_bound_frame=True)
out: **121** bpm
